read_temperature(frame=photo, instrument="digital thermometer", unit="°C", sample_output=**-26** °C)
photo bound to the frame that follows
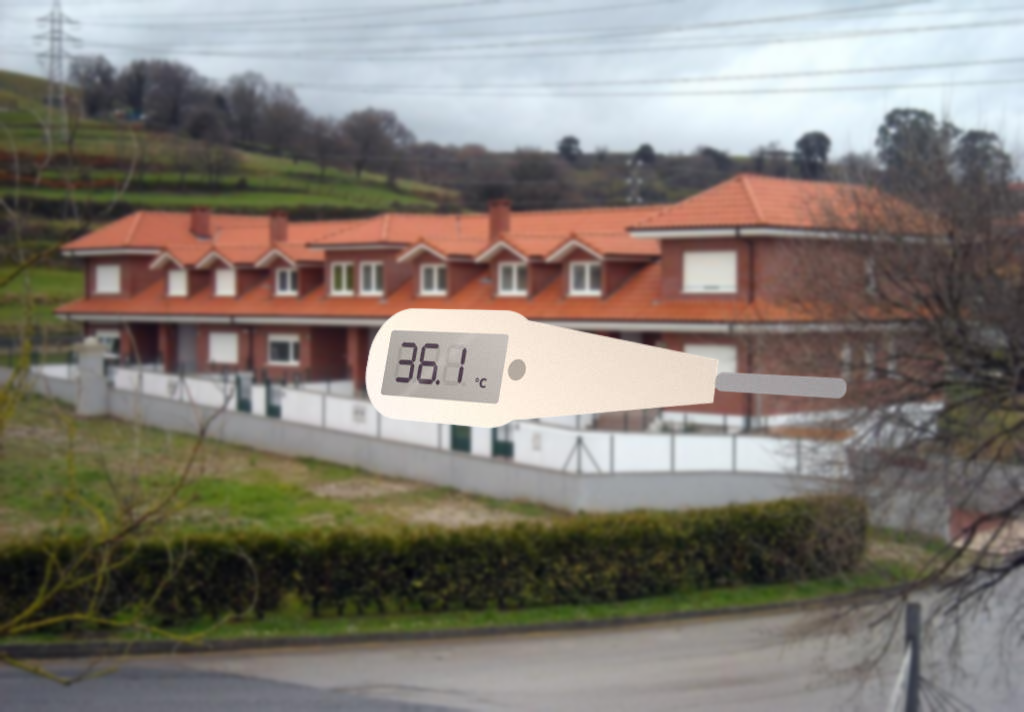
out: **36.1** °C
